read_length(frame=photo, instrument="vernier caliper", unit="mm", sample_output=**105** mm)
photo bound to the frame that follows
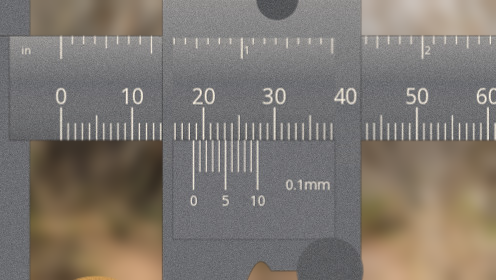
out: **18.6** mm
